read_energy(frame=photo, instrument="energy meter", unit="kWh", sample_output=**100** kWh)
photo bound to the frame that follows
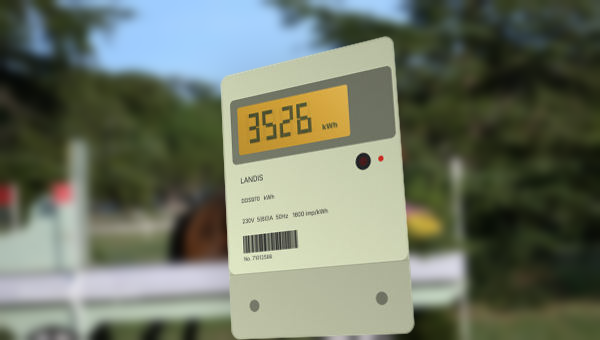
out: **3526** kWh
